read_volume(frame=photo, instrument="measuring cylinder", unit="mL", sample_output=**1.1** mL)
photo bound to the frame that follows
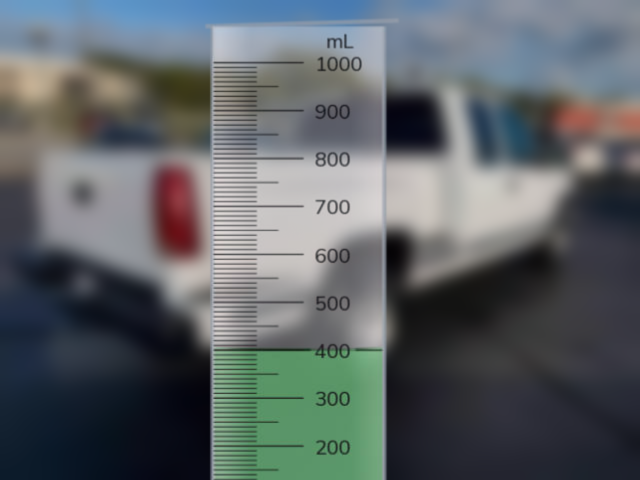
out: **400** mL
